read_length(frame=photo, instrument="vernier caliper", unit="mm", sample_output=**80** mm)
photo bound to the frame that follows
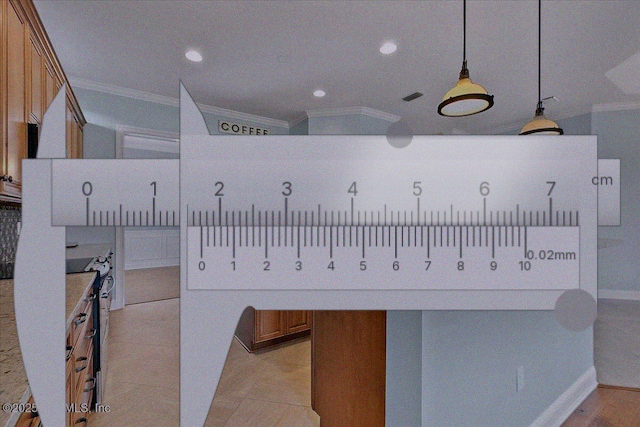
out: **17.2** mm
